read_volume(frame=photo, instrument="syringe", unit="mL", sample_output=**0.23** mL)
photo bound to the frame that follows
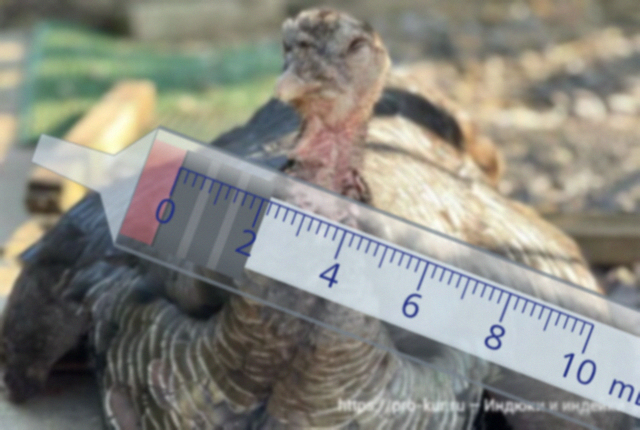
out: **0** mL
